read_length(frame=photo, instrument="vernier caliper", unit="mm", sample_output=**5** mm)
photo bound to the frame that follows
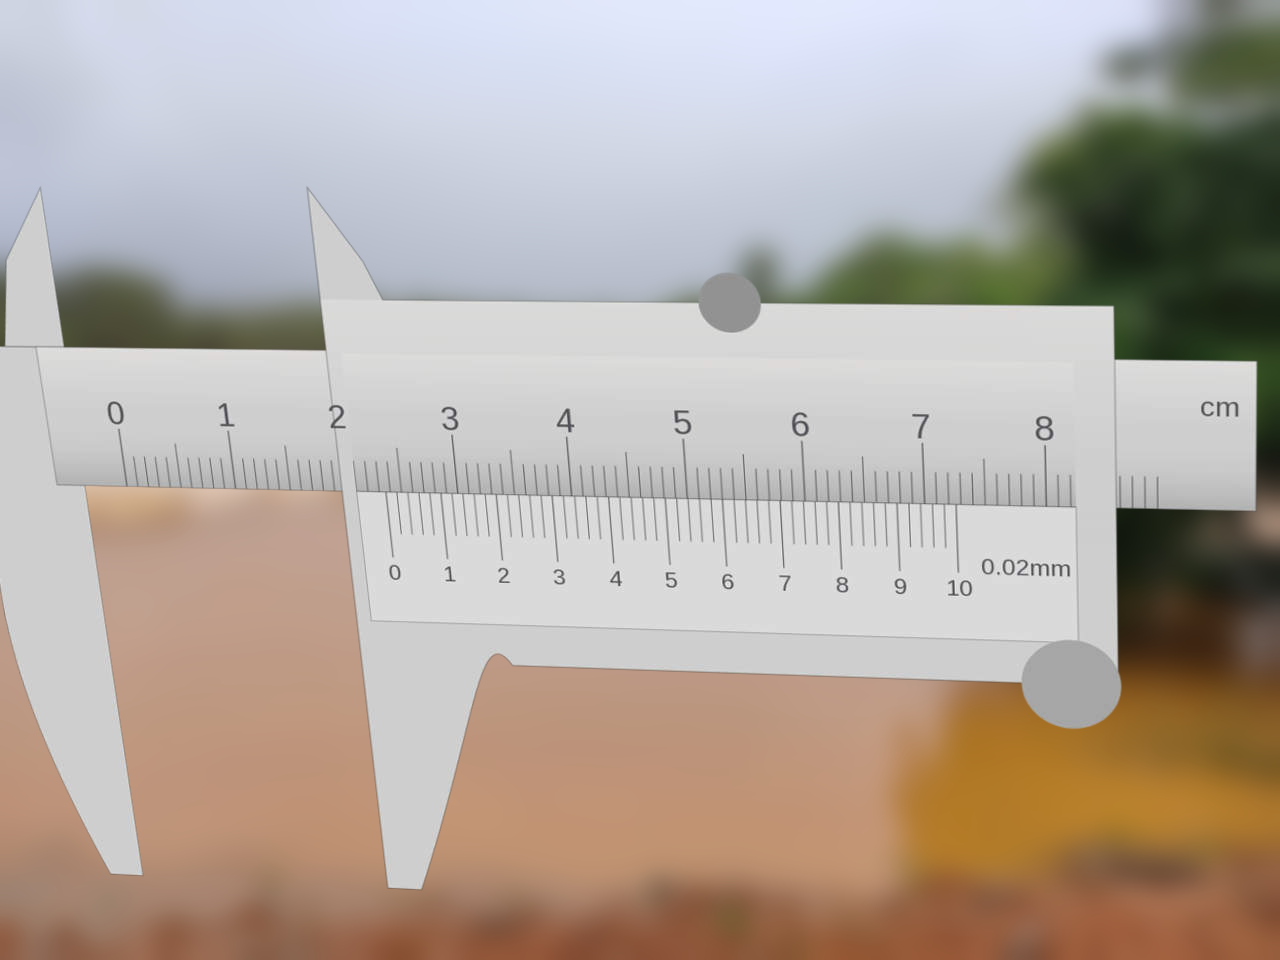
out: **23.6** mm
